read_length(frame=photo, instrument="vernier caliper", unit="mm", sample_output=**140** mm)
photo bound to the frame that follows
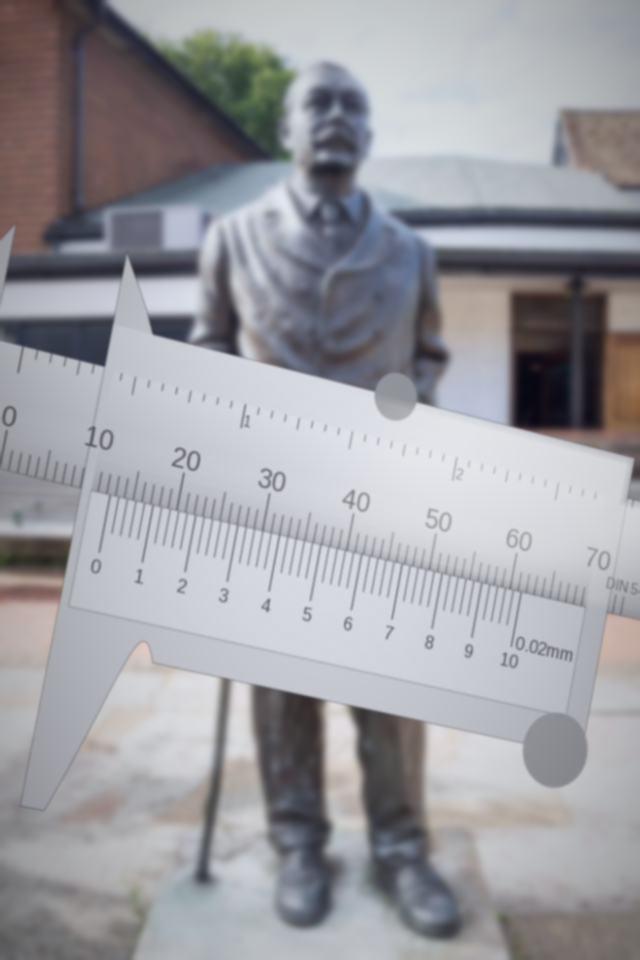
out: **12.4** mm
